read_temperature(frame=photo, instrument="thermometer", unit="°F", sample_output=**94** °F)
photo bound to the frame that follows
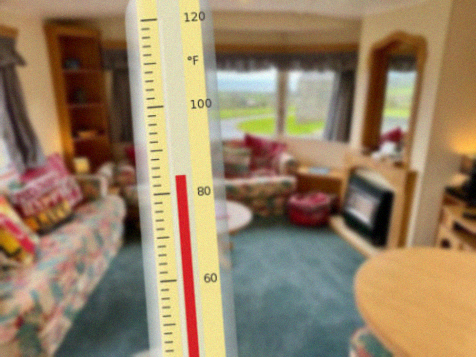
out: **84** °F
